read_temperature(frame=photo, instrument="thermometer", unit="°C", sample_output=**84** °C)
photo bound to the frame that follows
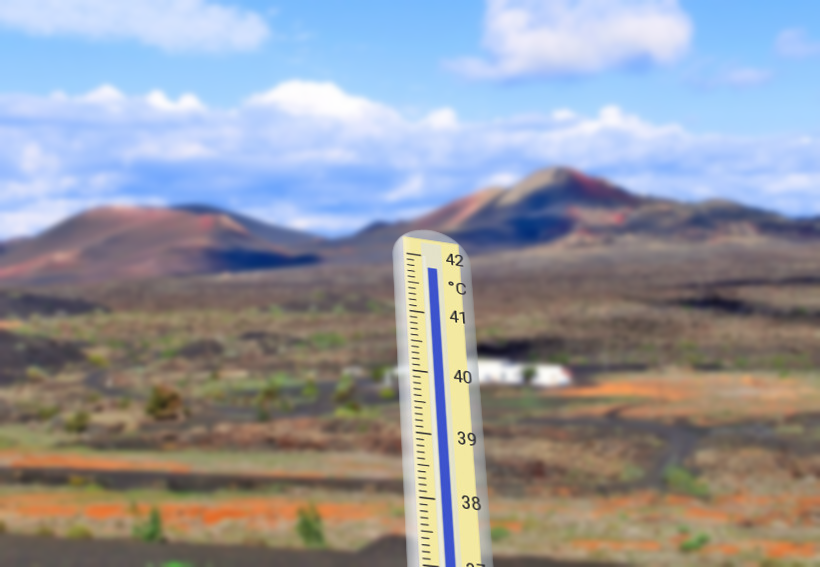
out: **41.8** °C
